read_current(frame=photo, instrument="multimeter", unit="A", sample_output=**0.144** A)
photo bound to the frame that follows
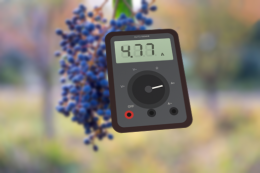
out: **4.77** A
